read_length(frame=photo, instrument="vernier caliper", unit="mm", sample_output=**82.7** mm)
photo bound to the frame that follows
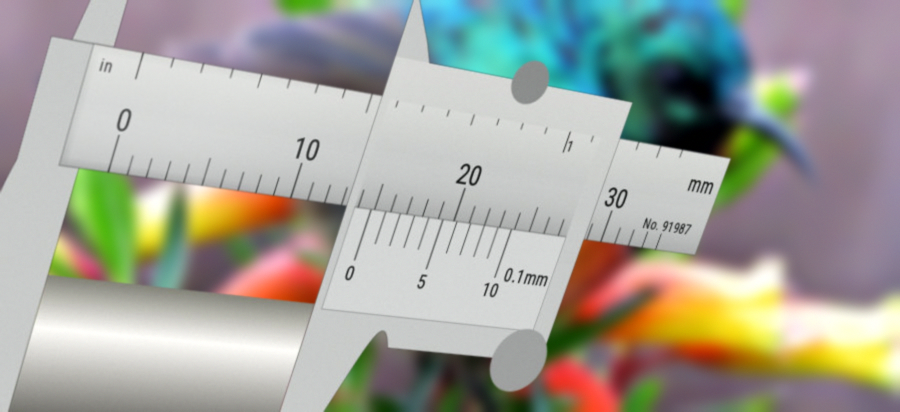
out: **14.8** mm
